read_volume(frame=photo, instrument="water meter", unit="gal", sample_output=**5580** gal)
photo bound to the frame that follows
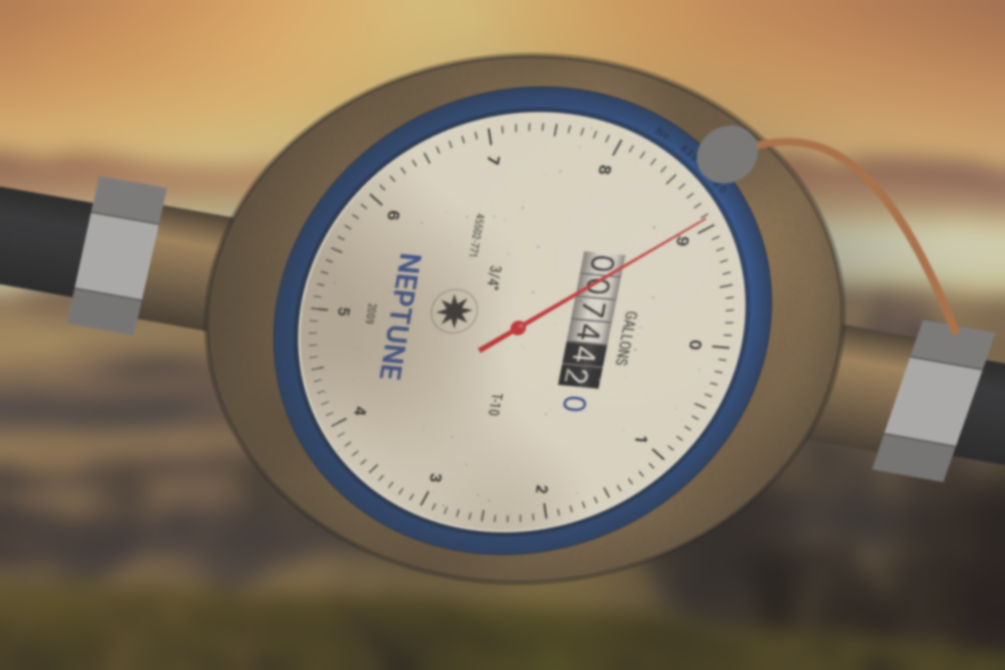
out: **74418.9** gal
